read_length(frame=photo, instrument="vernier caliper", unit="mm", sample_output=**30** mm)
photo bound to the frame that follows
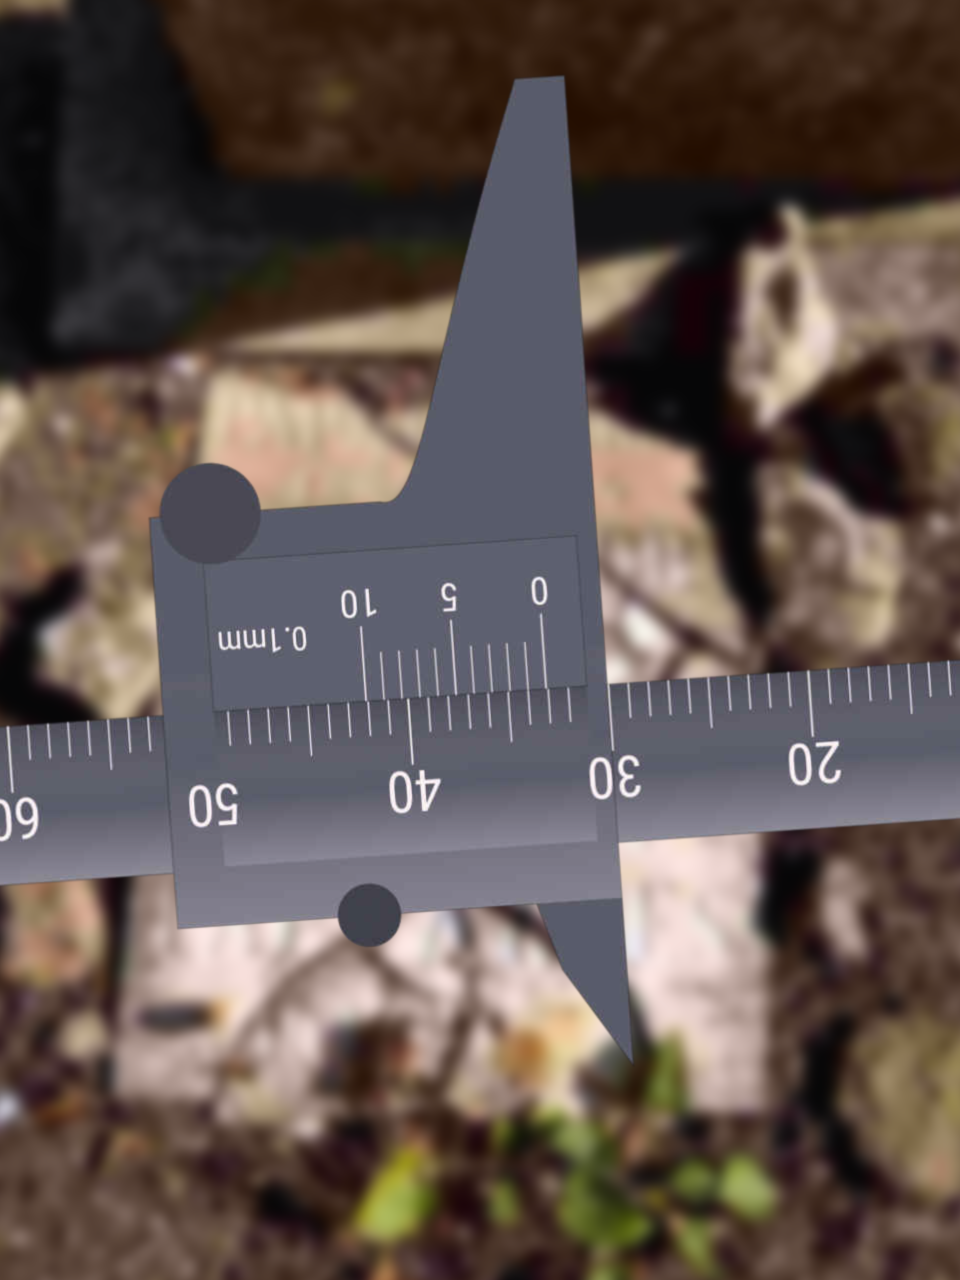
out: **33.1** mm
